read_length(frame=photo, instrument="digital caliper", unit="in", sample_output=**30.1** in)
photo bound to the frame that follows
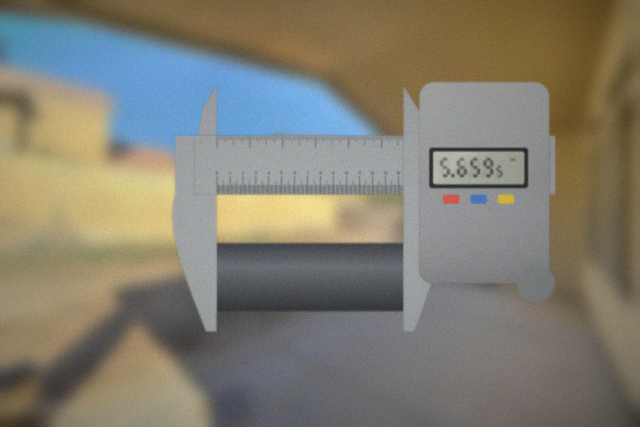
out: **5.6595** in
